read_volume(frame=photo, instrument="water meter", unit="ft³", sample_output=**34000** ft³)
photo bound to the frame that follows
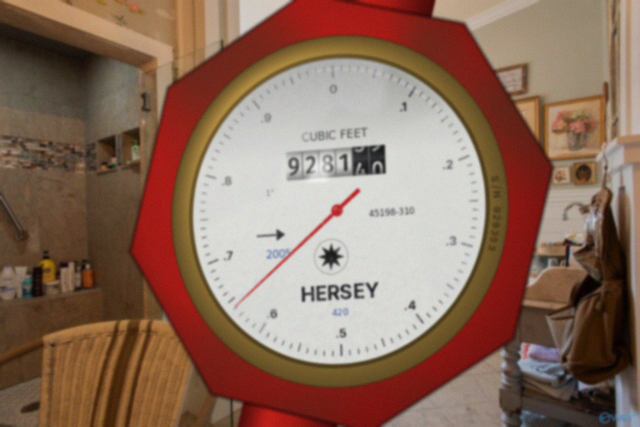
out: **928139.64** ft³
